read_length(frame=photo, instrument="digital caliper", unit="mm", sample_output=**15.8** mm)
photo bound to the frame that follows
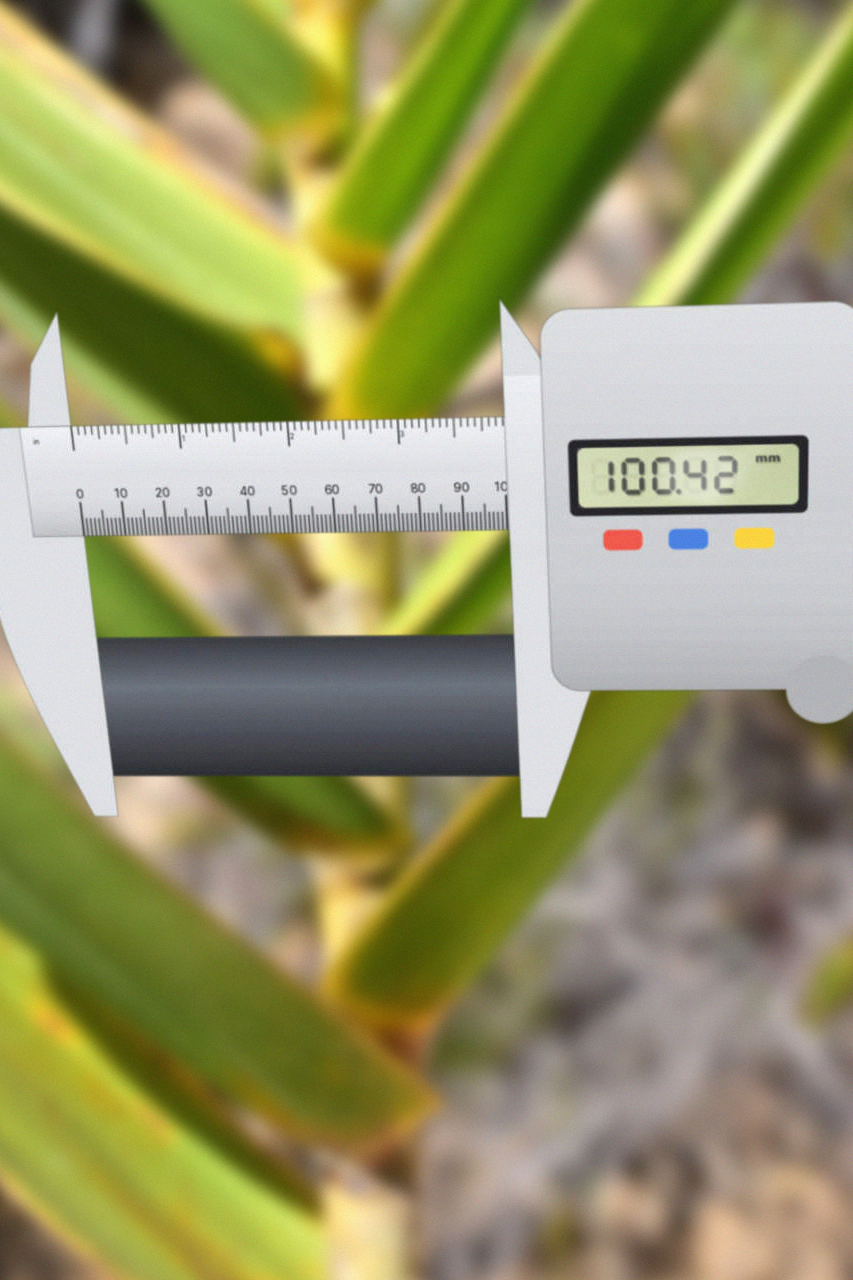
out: **100.42** mm
